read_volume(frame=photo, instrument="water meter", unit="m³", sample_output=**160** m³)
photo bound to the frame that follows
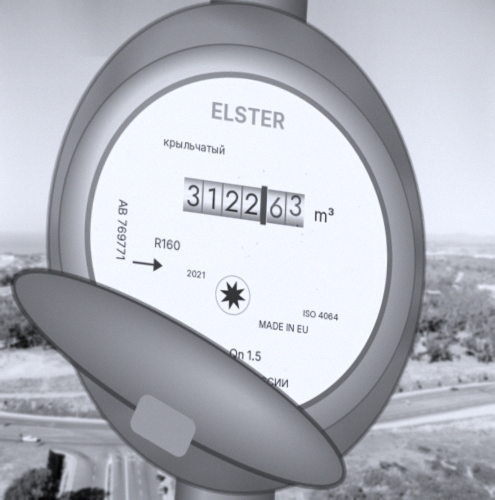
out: **3122.63** m³
